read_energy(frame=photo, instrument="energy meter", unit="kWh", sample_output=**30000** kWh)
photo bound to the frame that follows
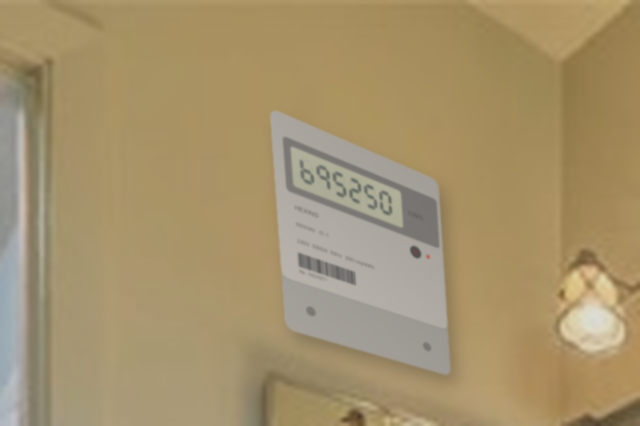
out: **695250** kWh
